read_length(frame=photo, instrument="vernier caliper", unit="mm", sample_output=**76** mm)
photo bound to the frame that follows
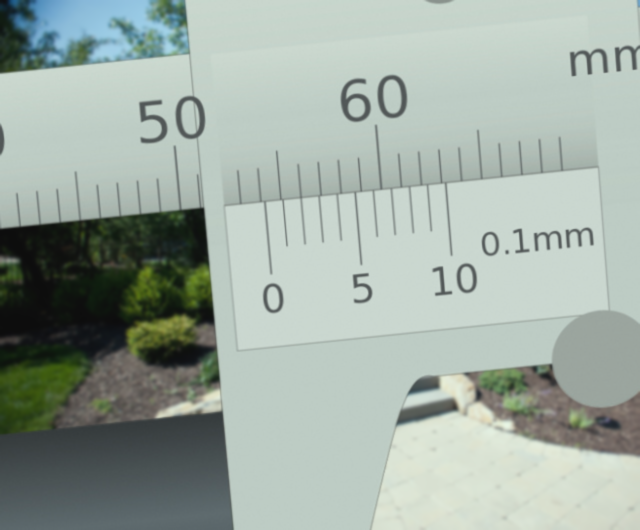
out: **54.2** mm
